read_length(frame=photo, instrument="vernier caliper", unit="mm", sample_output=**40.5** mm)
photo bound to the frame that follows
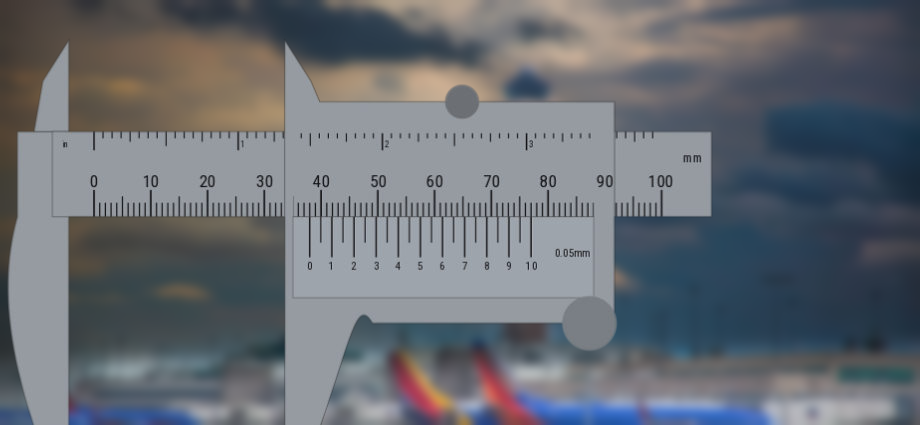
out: **38.0** mm
